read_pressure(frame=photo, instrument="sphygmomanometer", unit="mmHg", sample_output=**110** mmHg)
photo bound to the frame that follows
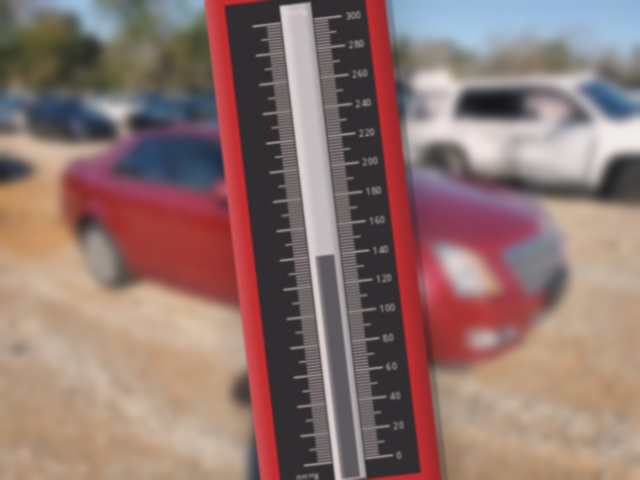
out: **140** mmHg
